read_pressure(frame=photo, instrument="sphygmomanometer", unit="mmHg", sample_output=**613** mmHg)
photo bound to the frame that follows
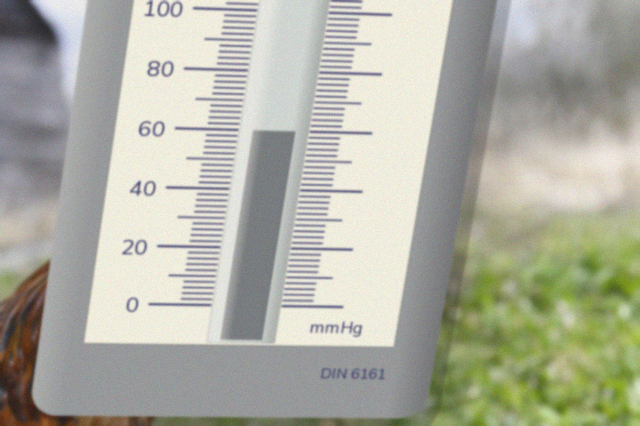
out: **60** mmHg
